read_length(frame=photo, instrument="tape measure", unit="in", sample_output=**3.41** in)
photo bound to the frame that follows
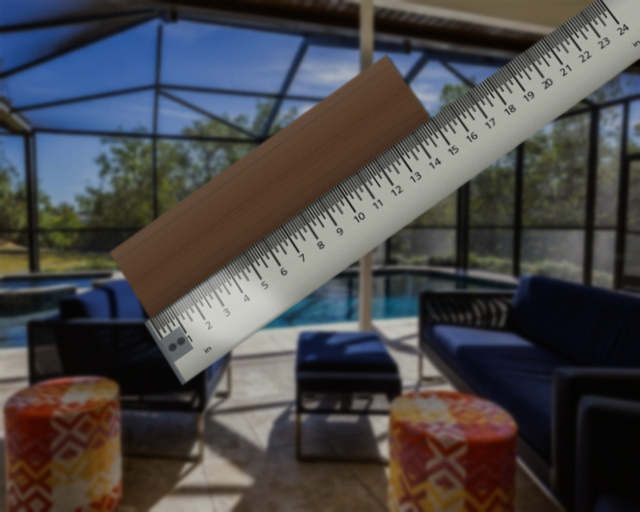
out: **15** in
